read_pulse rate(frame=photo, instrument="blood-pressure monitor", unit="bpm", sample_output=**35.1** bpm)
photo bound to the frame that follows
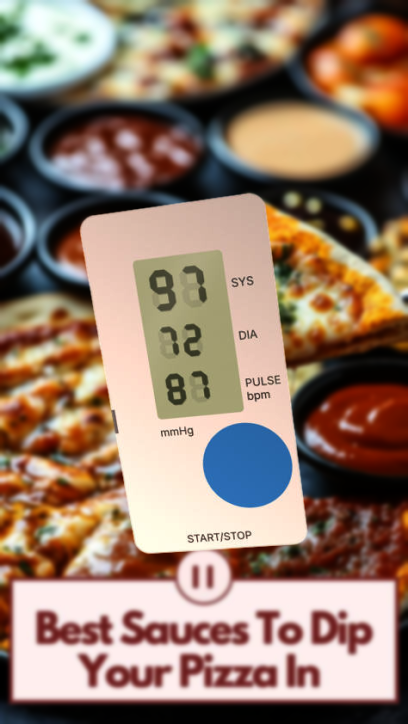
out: **87** bpm
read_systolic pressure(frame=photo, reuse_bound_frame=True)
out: **97** mmHg
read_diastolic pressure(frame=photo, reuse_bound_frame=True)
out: **72** mmHg
